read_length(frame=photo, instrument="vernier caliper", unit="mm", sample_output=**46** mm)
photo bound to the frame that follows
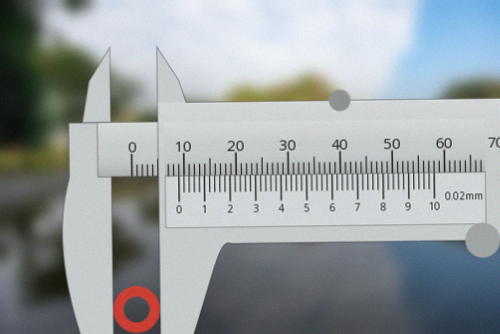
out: **9.0** mm
